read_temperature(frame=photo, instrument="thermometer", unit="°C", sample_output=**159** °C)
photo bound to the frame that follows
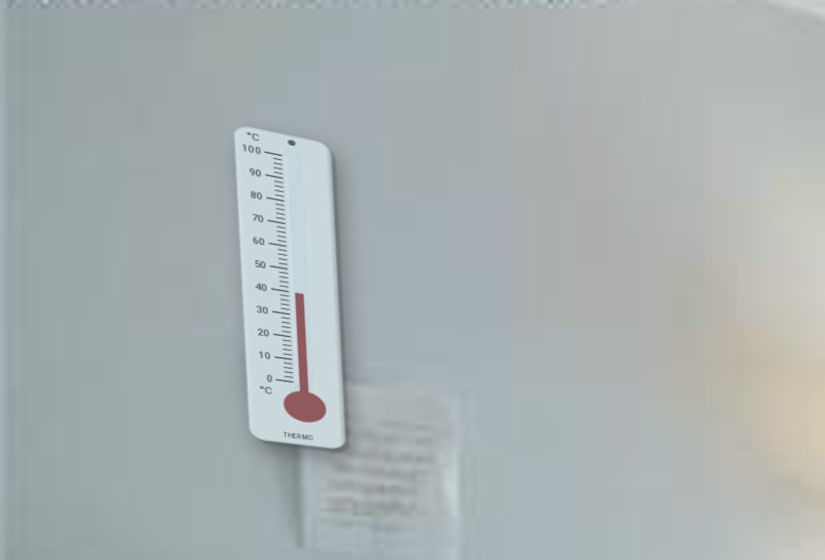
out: **40** °C
